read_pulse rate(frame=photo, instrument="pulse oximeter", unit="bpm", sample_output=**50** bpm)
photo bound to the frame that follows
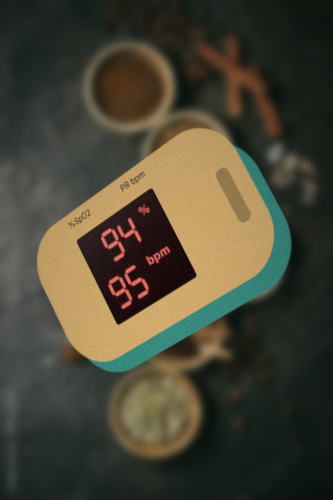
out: **95** bpm
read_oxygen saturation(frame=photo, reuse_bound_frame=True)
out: **94** %
